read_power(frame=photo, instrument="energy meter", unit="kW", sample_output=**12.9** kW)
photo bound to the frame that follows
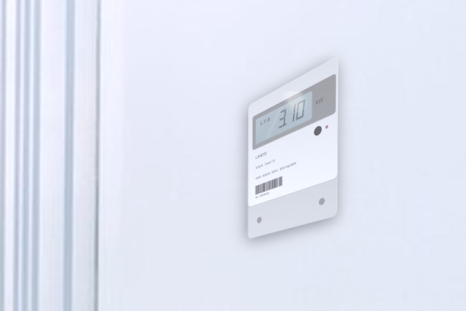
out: **3.10** kW
